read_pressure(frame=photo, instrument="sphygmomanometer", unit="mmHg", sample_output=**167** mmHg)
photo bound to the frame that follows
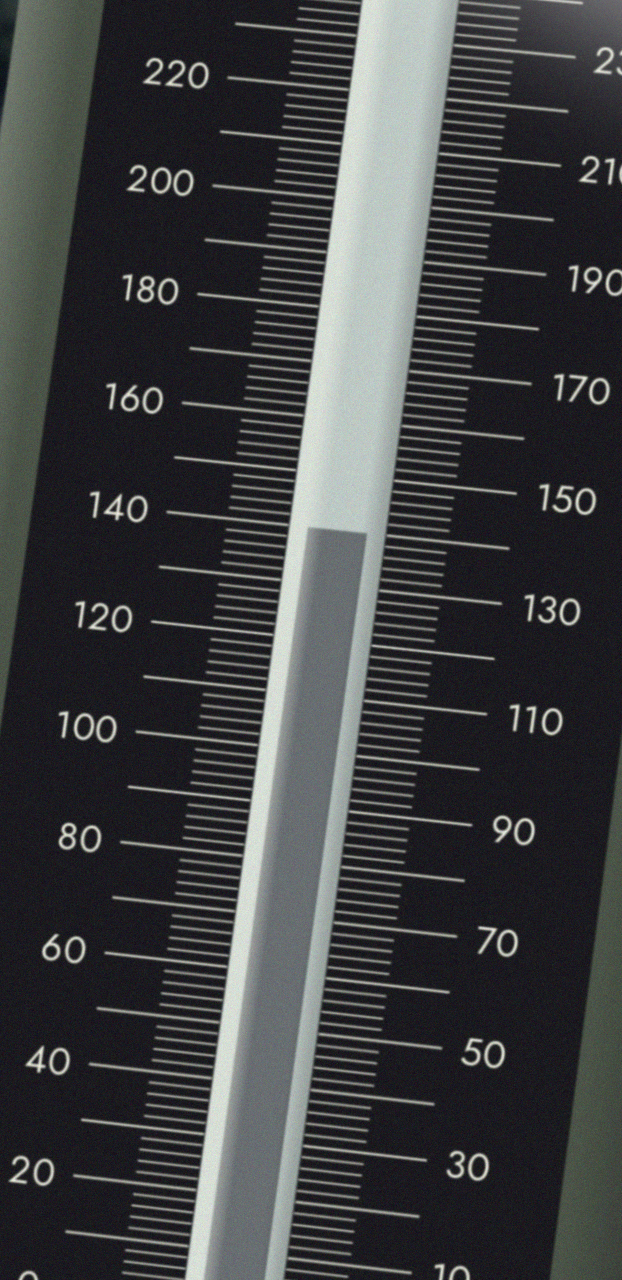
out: **140** mmHg
